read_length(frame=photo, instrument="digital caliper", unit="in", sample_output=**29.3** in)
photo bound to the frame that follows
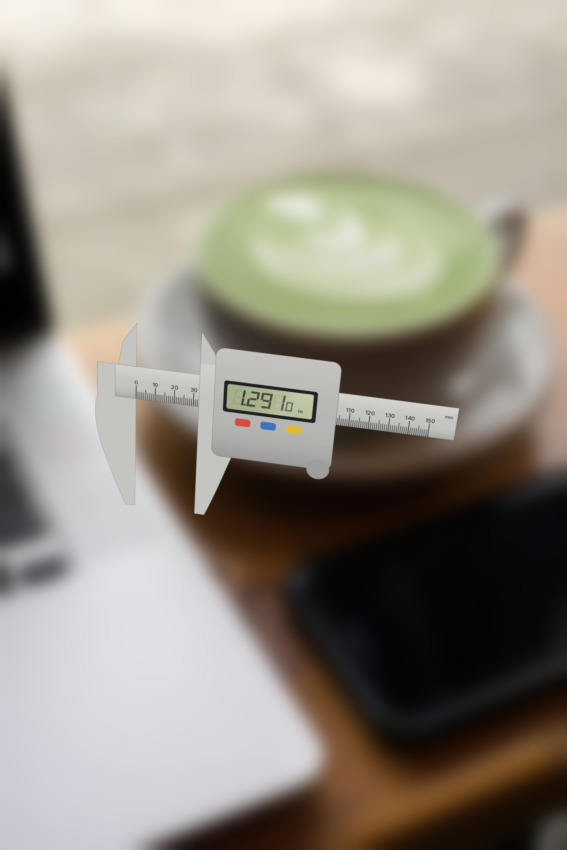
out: **1.2910** in
